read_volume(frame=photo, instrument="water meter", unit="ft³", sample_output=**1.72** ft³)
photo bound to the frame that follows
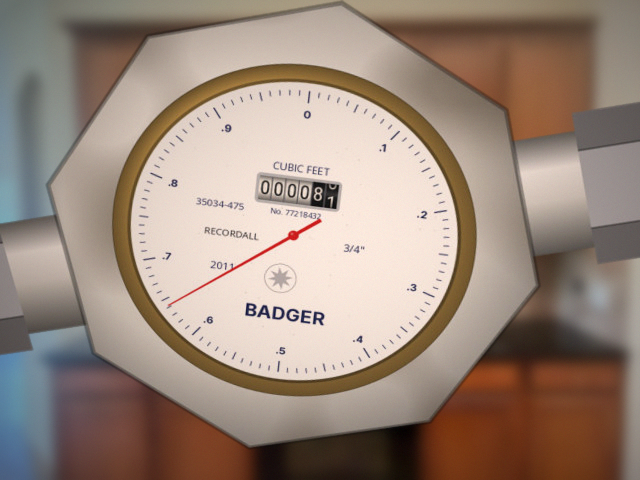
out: **80.64** ft³
